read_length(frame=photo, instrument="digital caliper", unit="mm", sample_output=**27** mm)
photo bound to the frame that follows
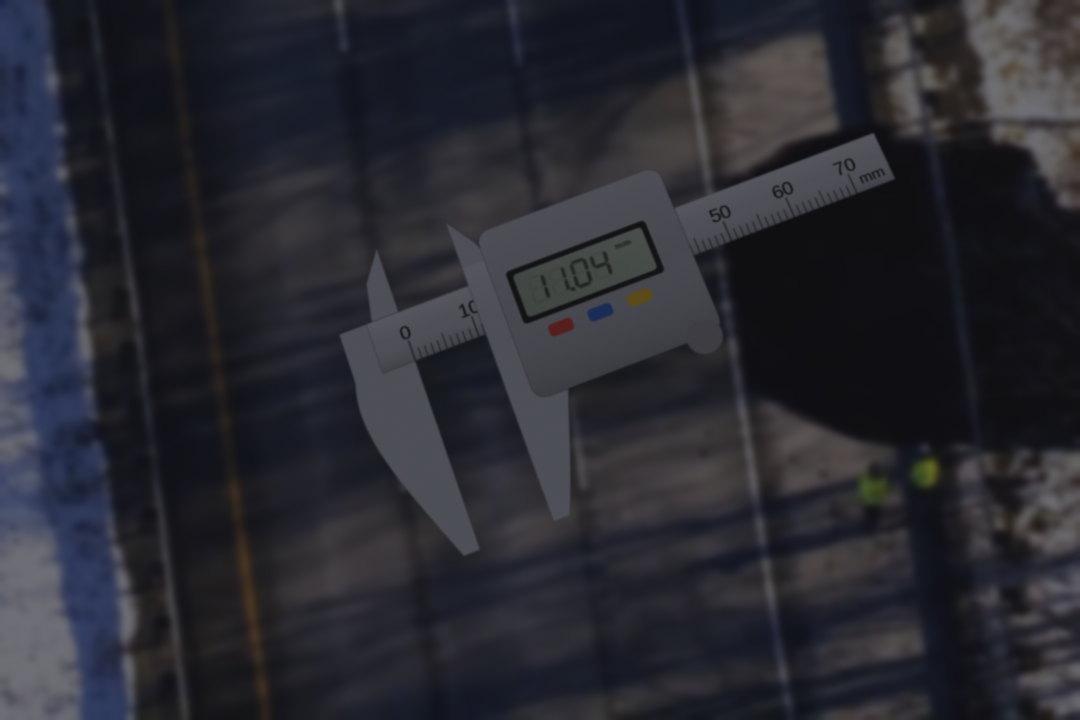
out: **11.04** mm
